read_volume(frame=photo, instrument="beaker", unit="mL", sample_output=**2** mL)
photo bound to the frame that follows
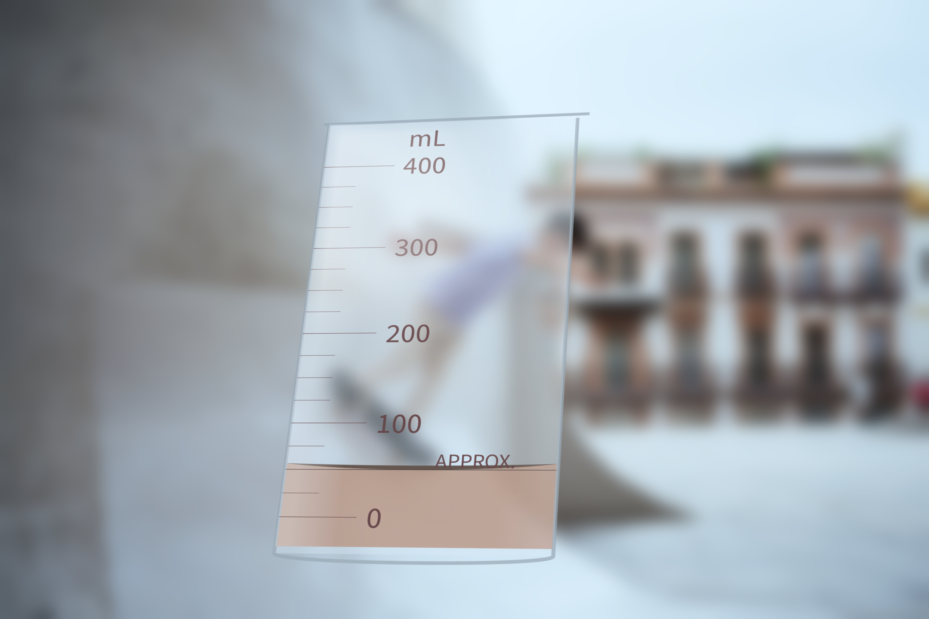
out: **50** mL
